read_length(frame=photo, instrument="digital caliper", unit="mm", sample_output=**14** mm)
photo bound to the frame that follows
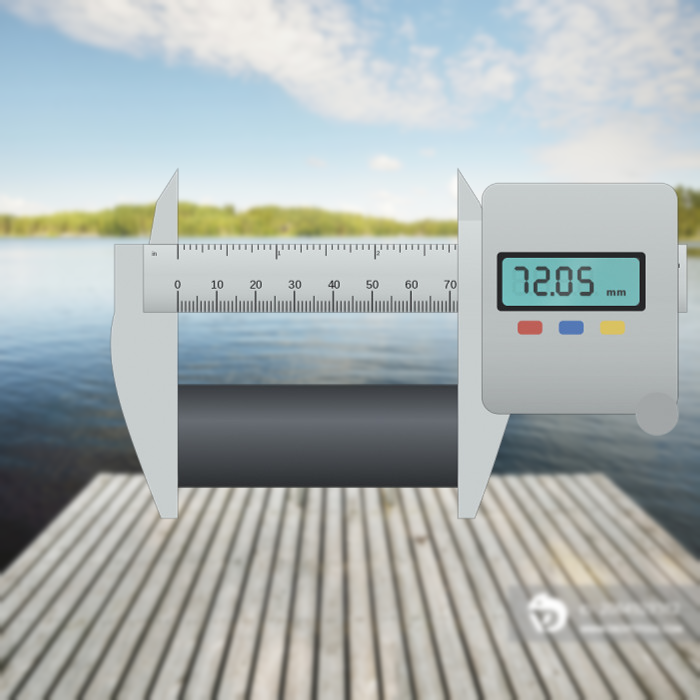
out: **72.05** mm
